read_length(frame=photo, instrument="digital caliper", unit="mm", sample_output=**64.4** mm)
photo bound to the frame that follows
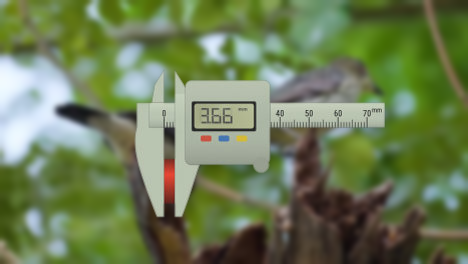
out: **3.66** mm
